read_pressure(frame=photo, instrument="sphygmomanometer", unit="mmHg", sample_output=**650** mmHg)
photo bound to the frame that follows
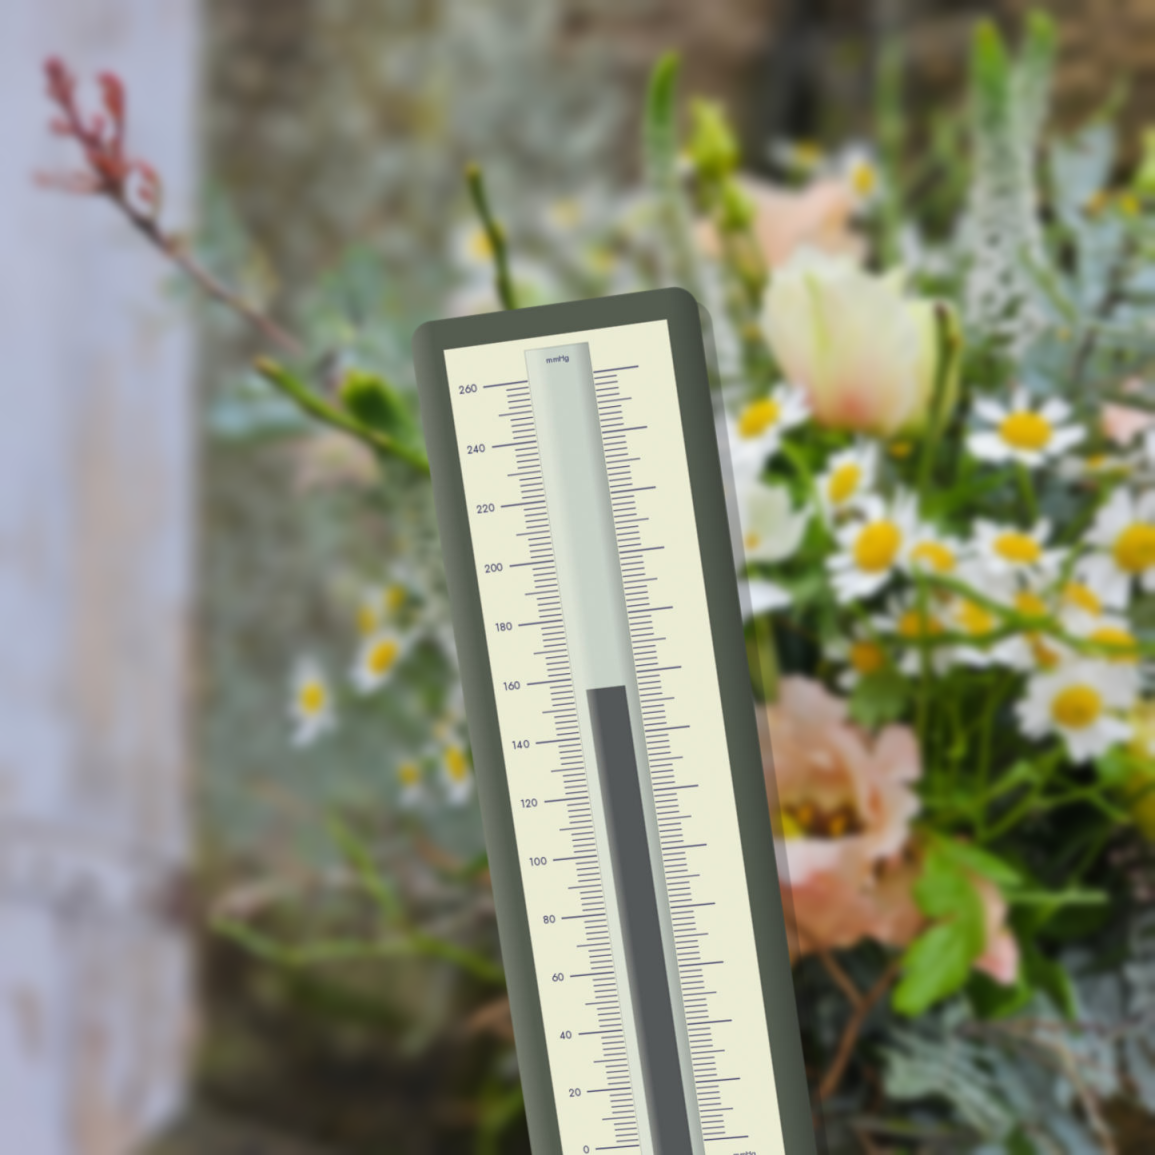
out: **156** mmHg
